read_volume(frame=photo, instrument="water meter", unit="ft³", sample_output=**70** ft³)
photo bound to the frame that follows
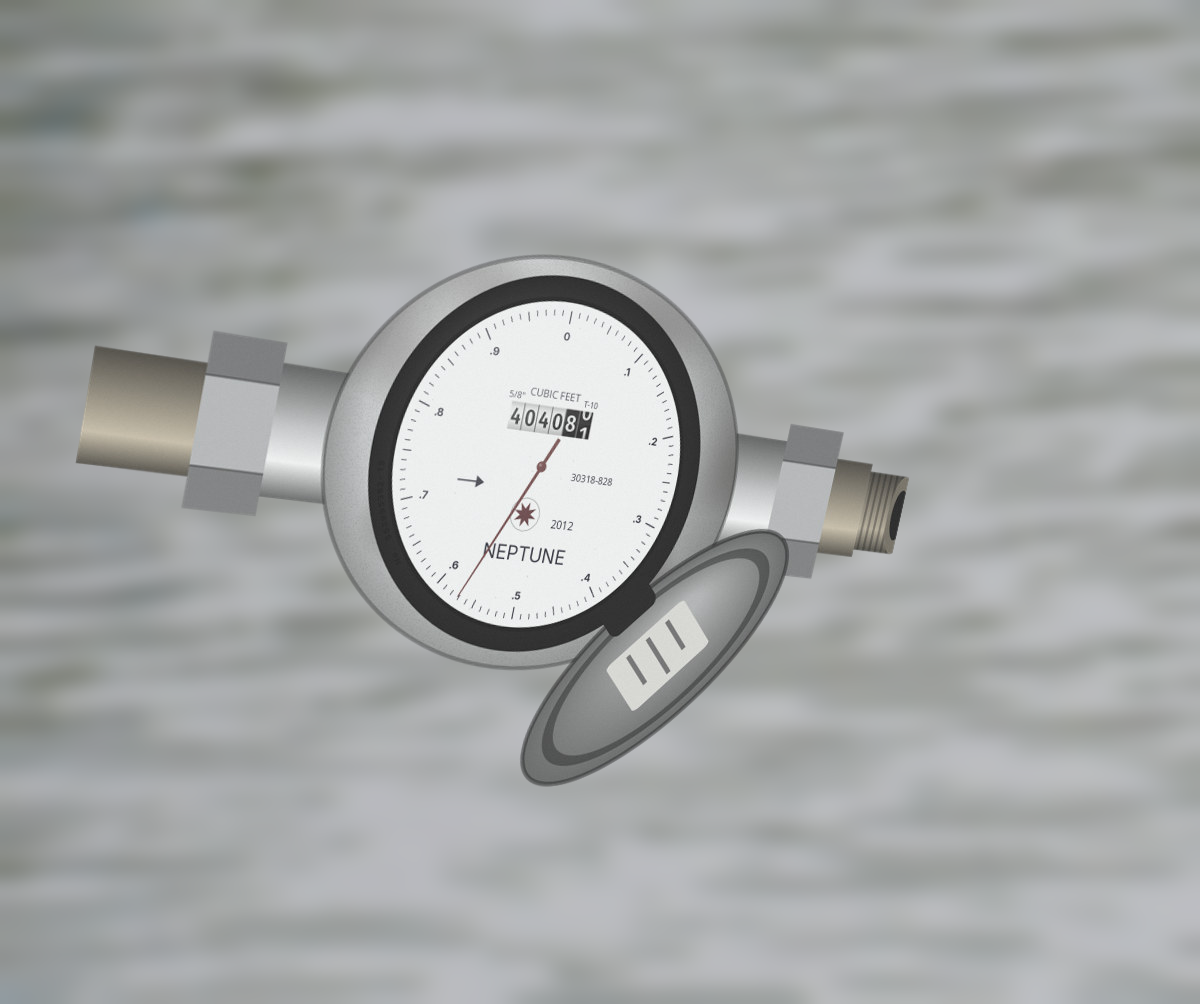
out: **404080.57** ft³
